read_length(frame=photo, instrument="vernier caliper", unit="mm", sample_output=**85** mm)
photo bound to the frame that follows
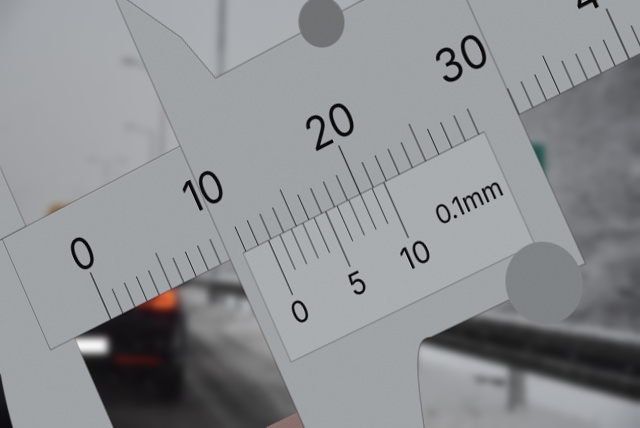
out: **12.8** mm
